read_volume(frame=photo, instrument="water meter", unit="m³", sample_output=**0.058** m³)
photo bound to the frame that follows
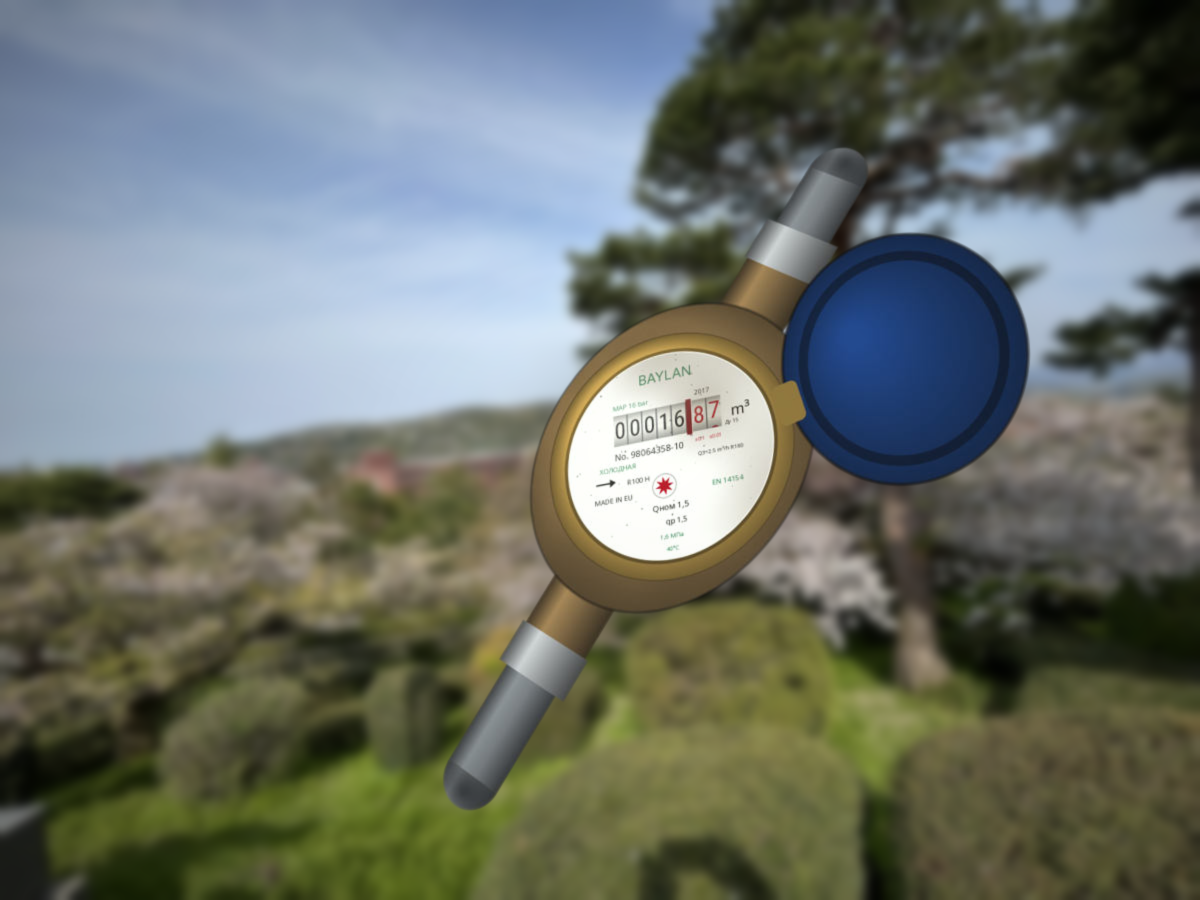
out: **16.87** m³
